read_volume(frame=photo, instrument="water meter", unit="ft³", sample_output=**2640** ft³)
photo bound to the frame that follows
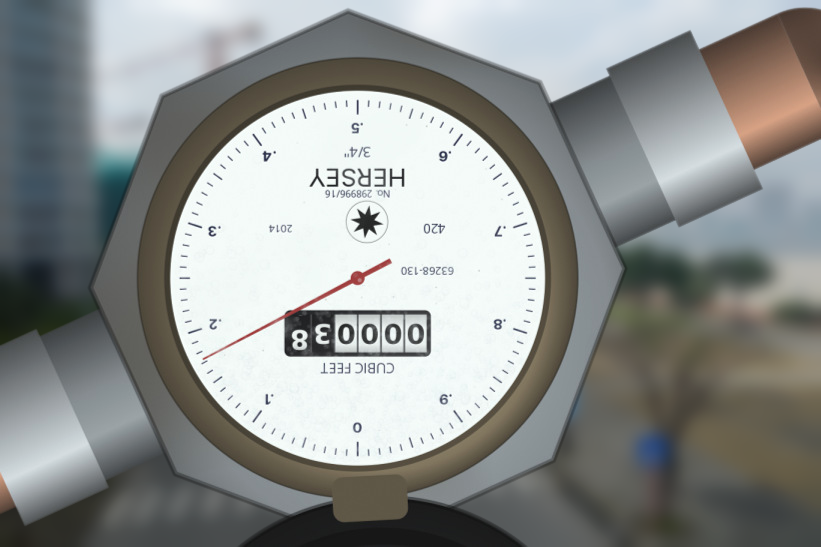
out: **38.17** ft³
